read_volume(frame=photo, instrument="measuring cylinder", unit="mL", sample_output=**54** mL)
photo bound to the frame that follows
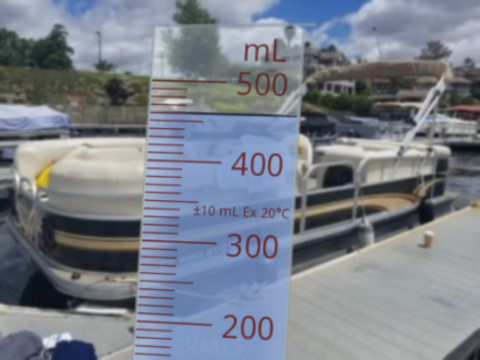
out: **460** mL
